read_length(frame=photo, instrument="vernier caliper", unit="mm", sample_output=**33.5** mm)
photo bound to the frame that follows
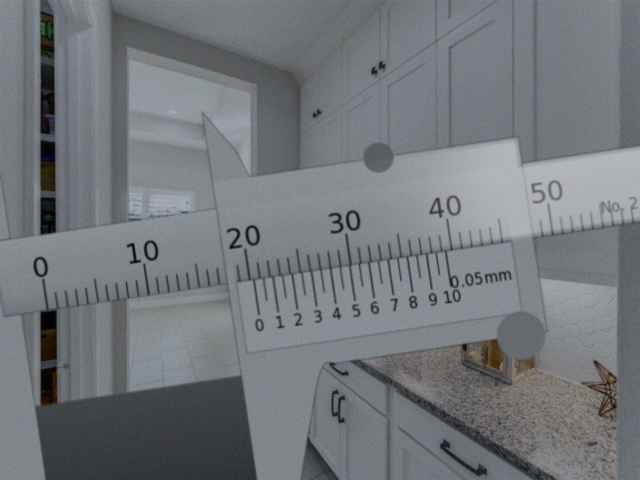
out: **20.4** mm
